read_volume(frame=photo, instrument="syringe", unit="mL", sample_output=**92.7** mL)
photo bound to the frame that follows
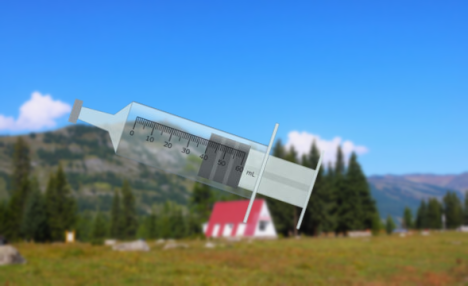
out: **40** mL
